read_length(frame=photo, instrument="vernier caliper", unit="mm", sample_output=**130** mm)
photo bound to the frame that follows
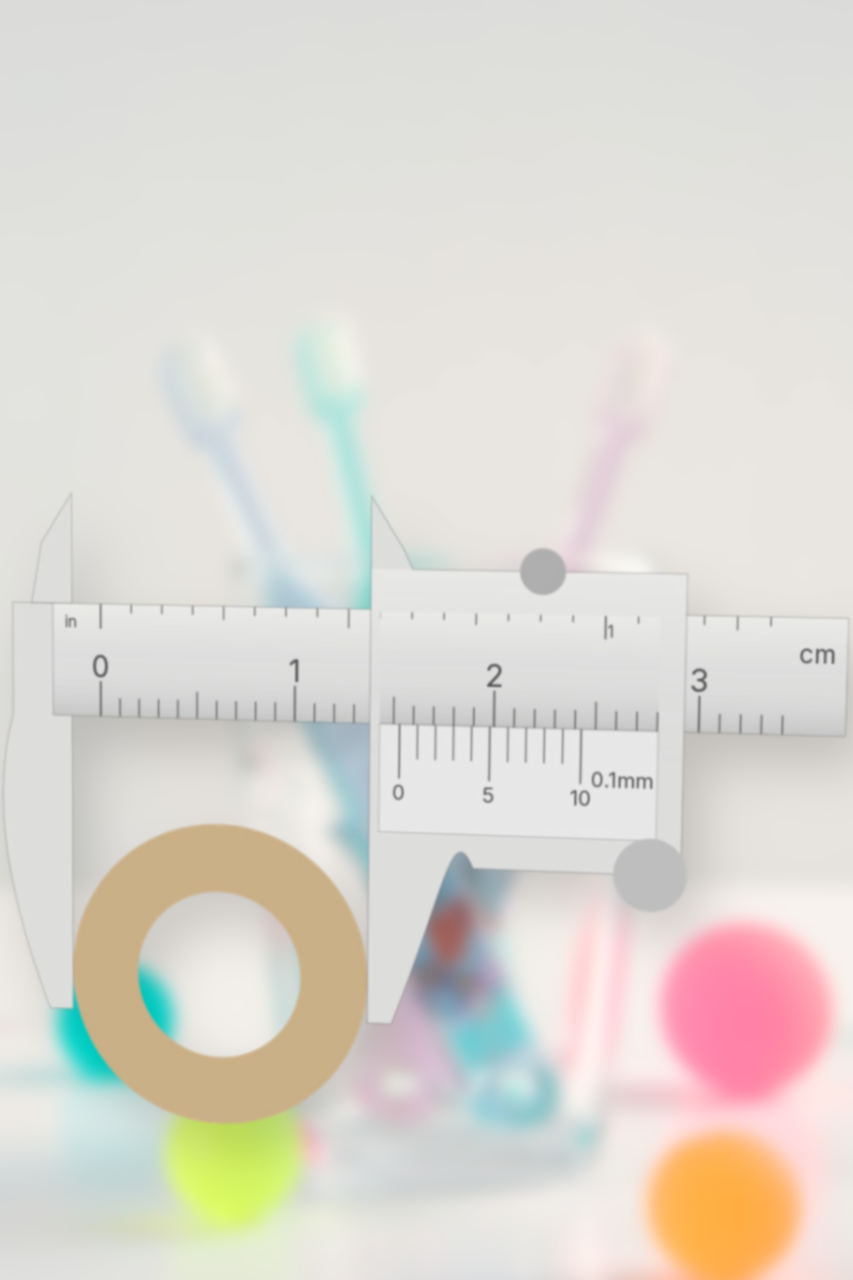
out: **15.3** mm
